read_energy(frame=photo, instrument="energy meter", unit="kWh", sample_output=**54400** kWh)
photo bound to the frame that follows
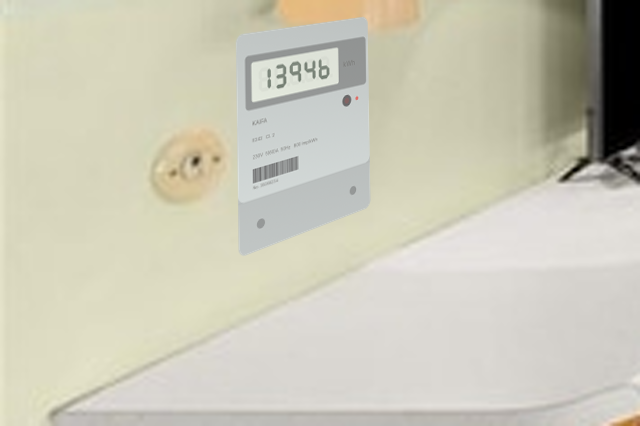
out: **13946** kWh
